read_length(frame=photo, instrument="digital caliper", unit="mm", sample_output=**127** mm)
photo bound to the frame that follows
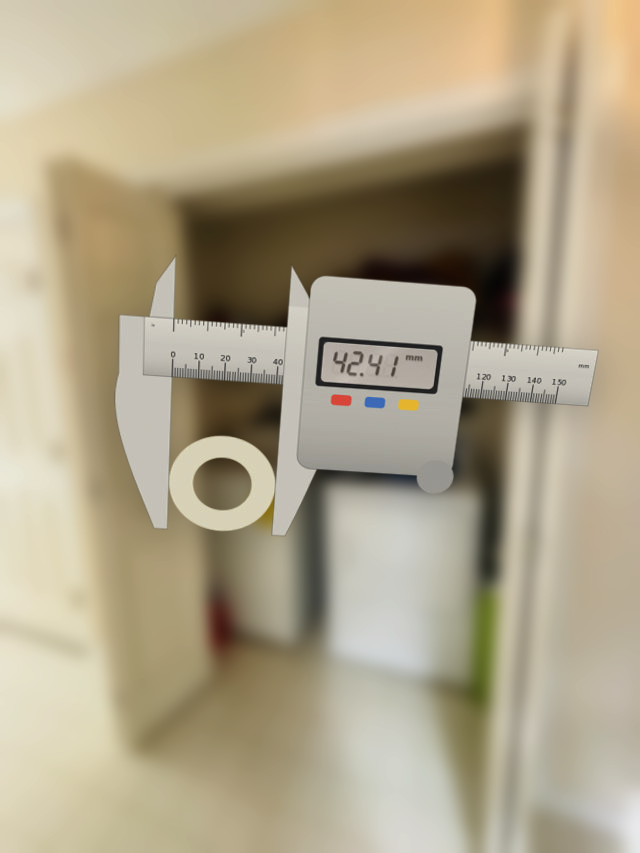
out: **42.41** mm
